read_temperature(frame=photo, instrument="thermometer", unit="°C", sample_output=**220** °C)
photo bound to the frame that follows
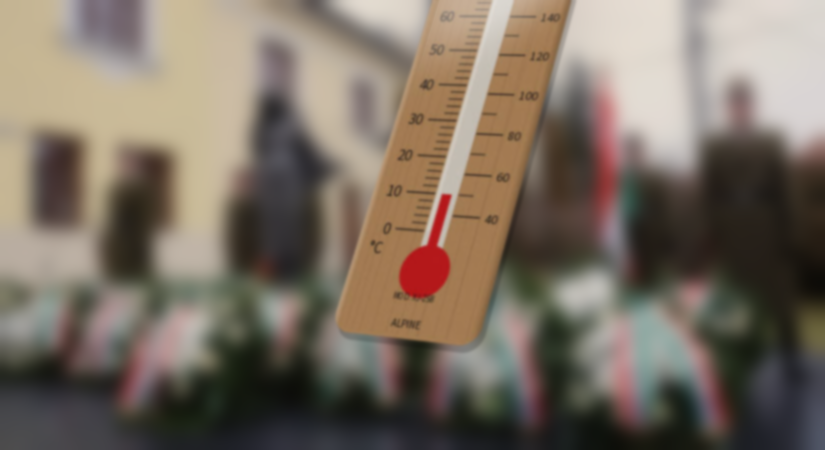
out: **10** °C
